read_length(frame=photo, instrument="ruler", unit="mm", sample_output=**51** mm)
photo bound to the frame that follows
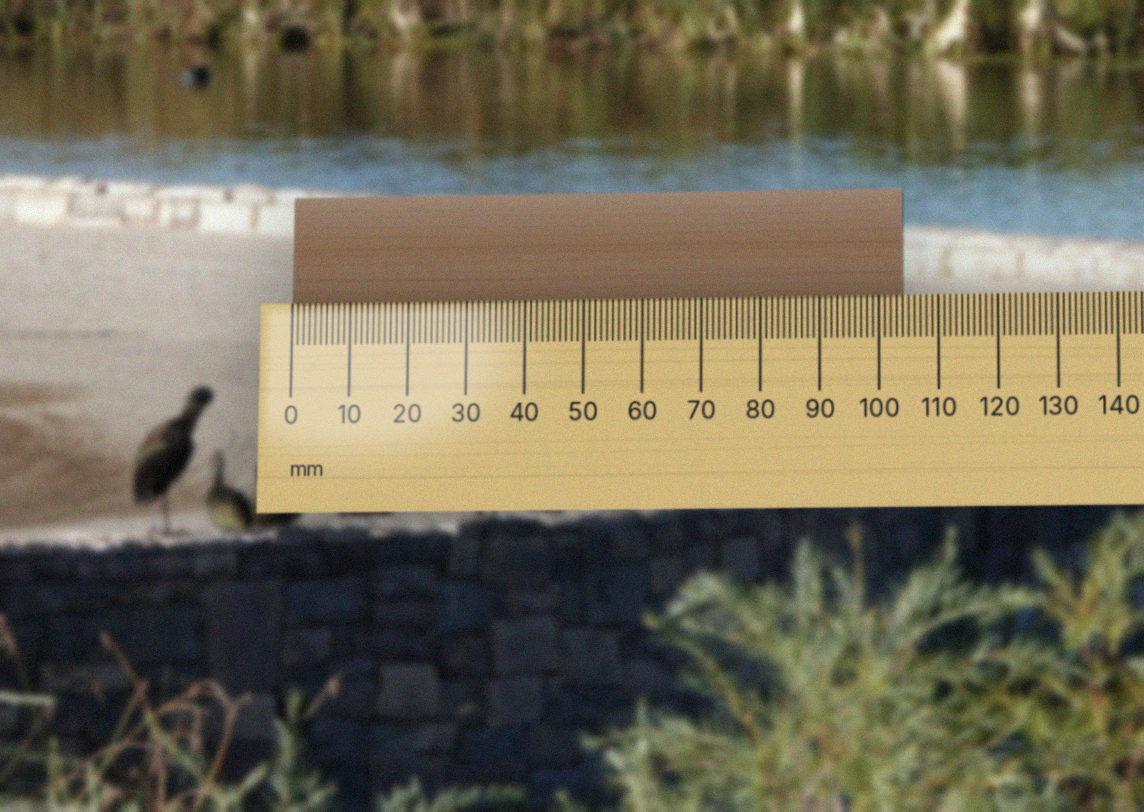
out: **104** mm
